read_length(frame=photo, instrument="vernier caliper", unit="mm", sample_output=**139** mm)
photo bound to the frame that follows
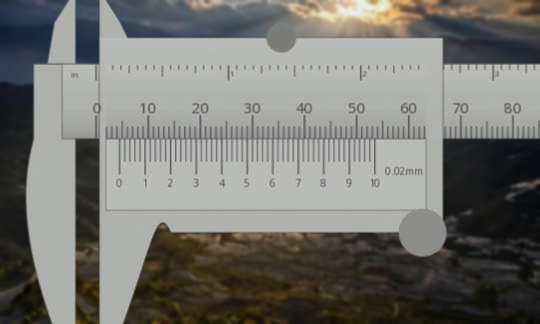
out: **4.5** mm
